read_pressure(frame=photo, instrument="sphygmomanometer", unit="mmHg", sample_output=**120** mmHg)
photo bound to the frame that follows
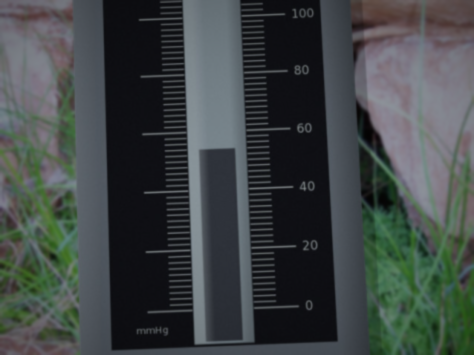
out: **54** mmHg
